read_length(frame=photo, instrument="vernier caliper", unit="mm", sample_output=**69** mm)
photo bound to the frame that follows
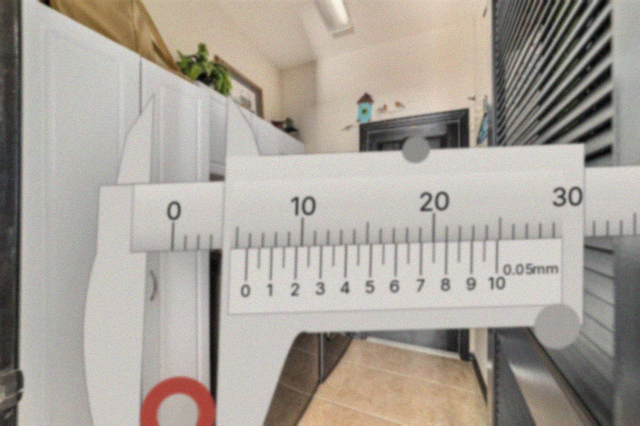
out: **5.8** mm
